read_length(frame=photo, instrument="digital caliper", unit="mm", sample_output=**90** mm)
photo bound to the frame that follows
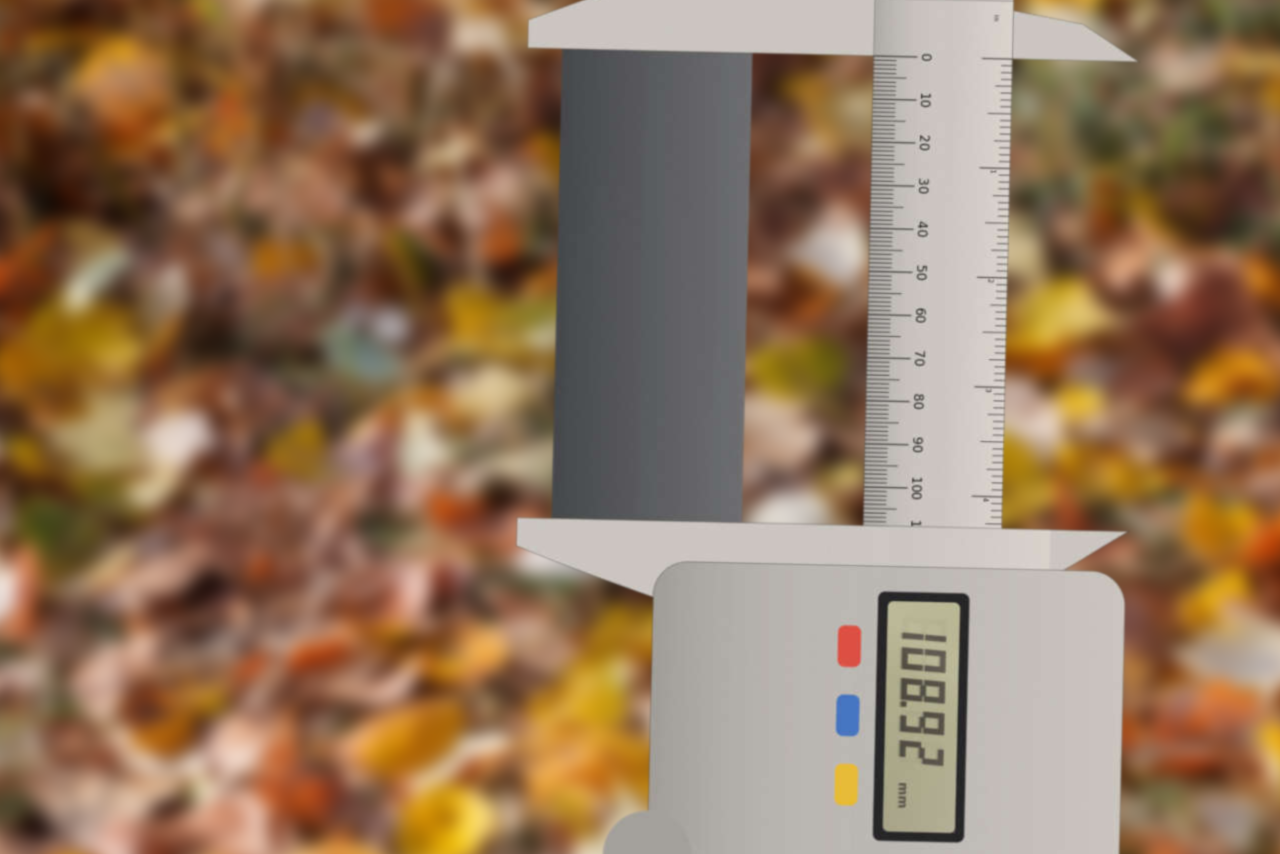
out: **108.92** mm
